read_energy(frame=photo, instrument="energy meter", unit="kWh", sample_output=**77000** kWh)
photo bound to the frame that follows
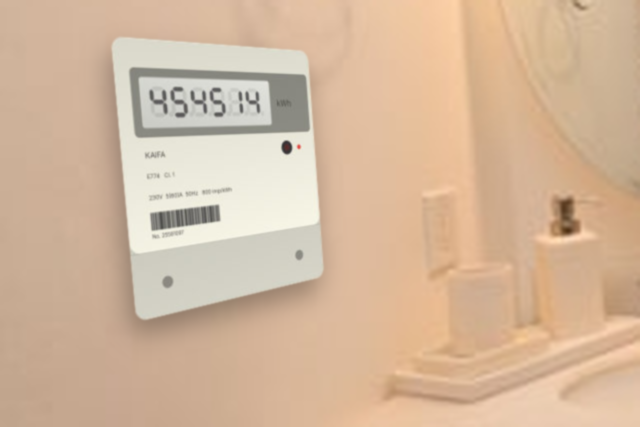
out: **454514** kWh
